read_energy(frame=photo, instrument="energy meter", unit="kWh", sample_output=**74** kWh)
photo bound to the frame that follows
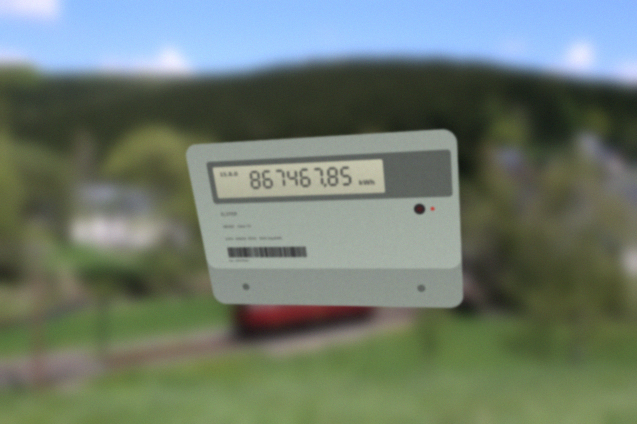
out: **867467.85** kWh
